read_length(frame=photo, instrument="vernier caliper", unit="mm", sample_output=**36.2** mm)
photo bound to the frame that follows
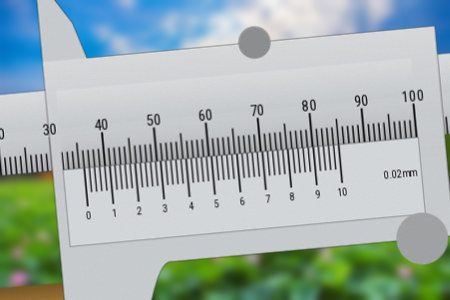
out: **36.0** mm
